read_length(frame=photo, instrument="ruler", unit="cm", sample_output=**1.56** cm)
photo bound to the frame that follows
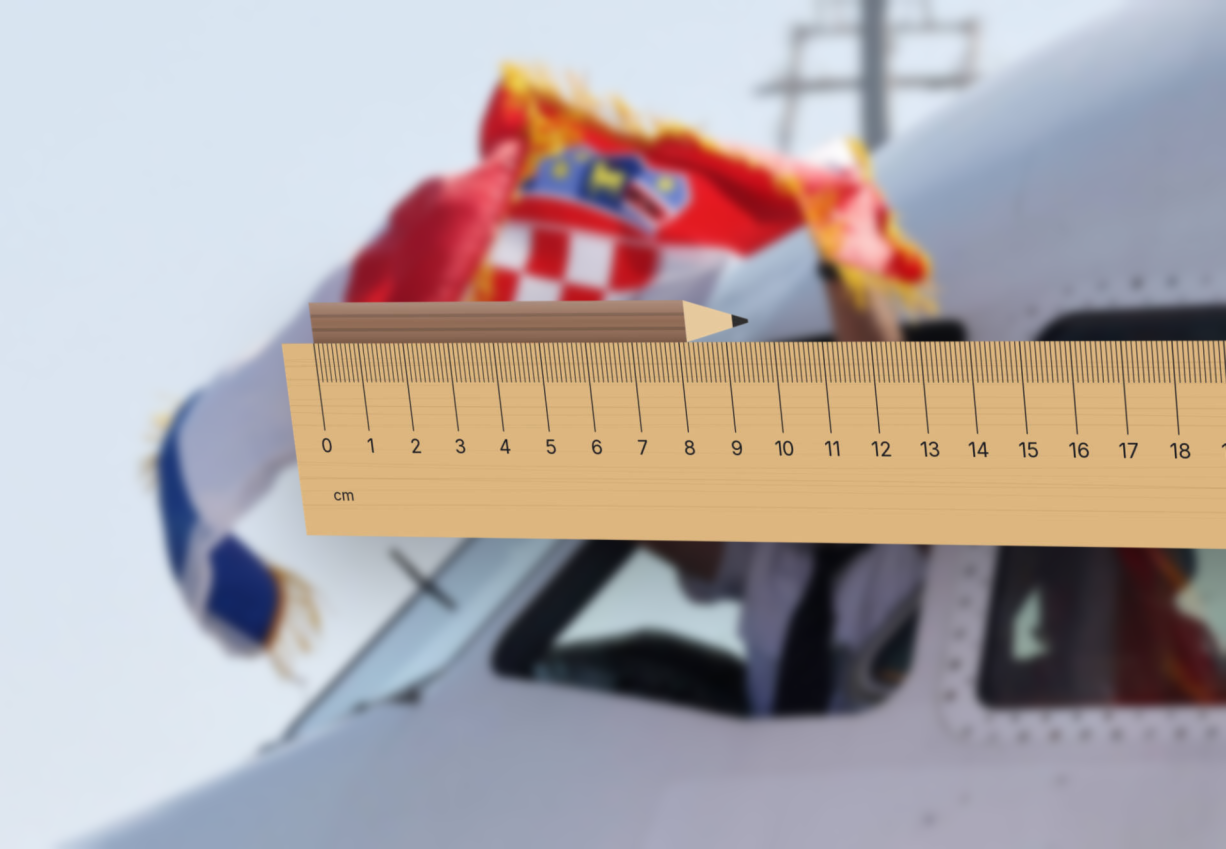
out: **9.5** cm
